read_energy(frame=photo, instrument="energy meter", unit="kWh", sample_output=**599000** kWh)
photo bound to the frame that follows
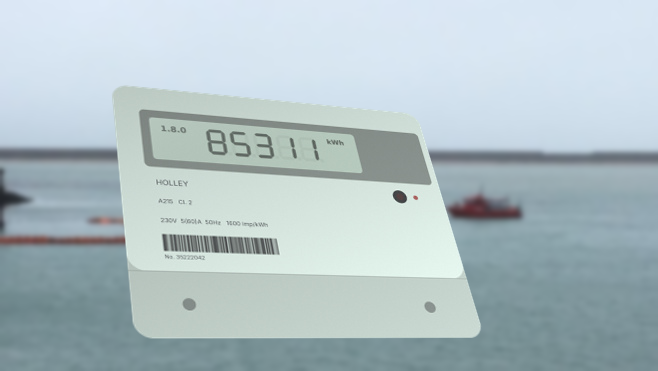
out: **85311** kWh
